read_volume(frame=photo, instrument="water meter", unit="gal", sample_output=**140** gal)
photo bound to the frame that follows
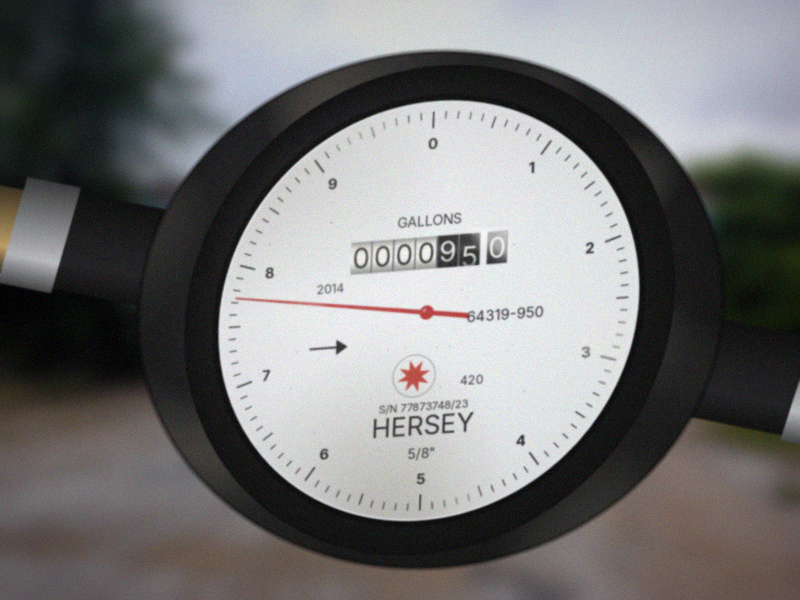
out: **947.7** gal
